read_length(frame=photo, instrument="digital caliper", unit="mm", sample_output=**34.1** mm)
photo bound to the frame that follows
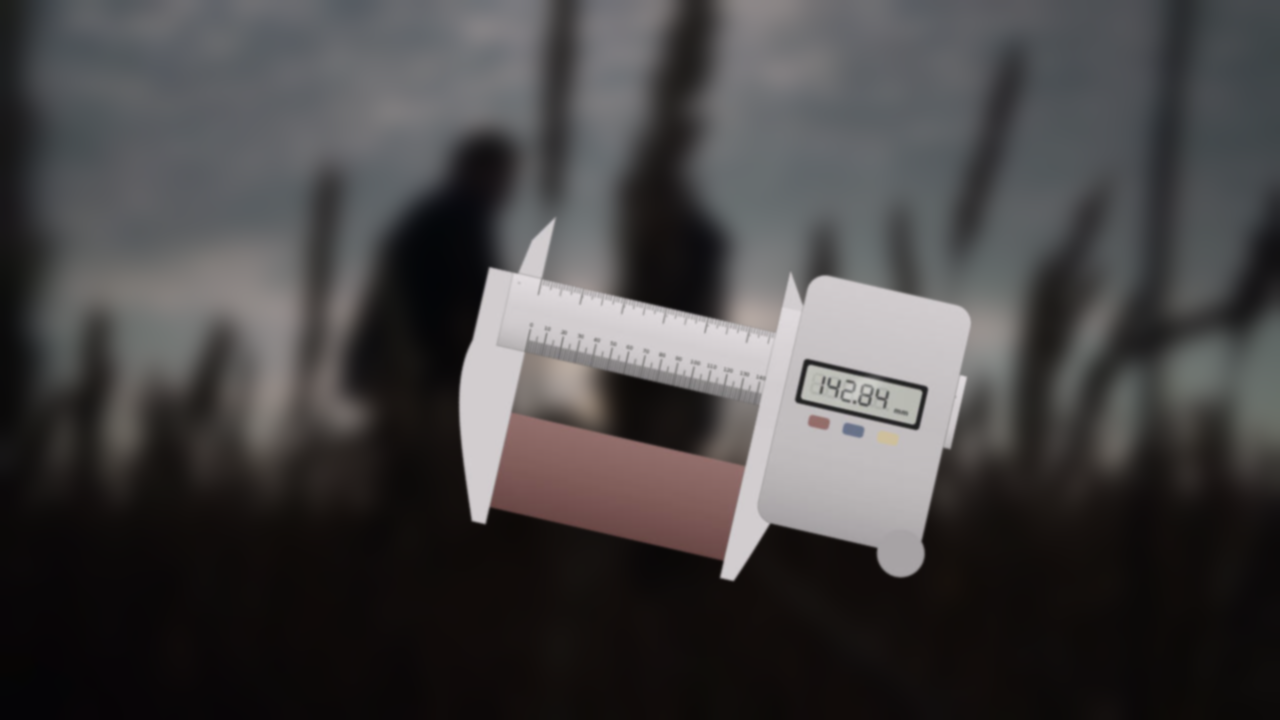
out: **142.84** mm
